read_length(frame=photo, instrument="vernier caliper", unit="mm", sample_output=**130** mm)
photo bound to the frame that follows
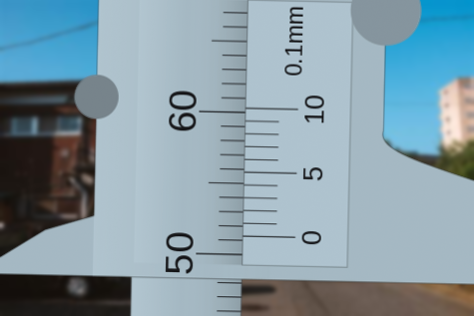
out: **51.3** mm
